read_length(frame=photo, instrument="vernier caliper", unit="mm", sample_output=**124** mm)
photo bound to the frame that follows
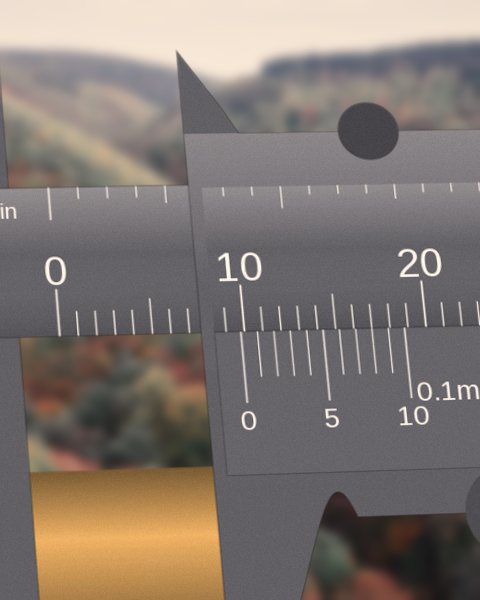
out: **9.8** mm
